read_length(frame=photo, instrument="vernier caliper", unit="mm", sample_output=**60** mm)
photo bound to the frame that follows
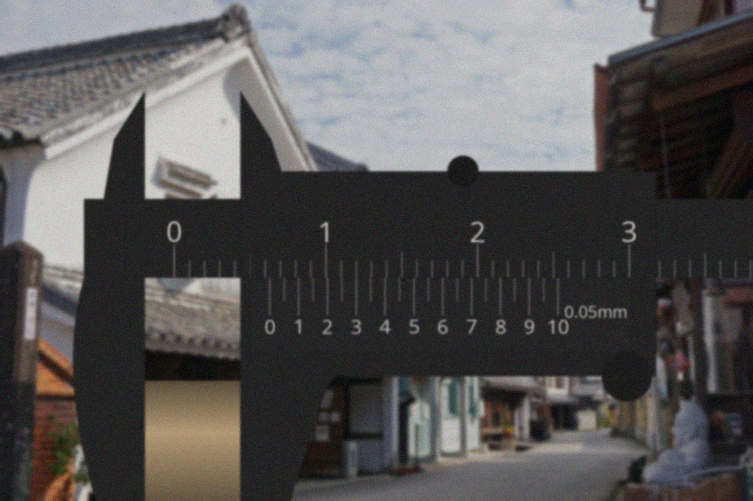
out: **6.3** mm
